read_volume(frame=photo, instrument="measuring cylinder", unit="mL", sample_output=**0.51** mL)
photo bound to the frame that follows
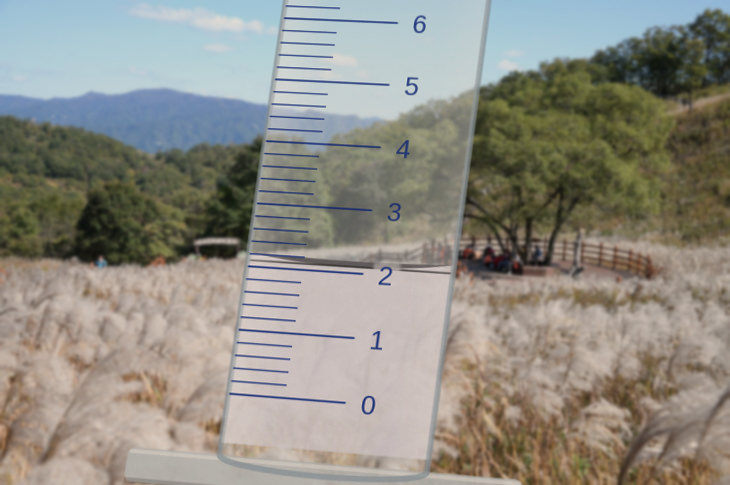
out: **2.1** mL
